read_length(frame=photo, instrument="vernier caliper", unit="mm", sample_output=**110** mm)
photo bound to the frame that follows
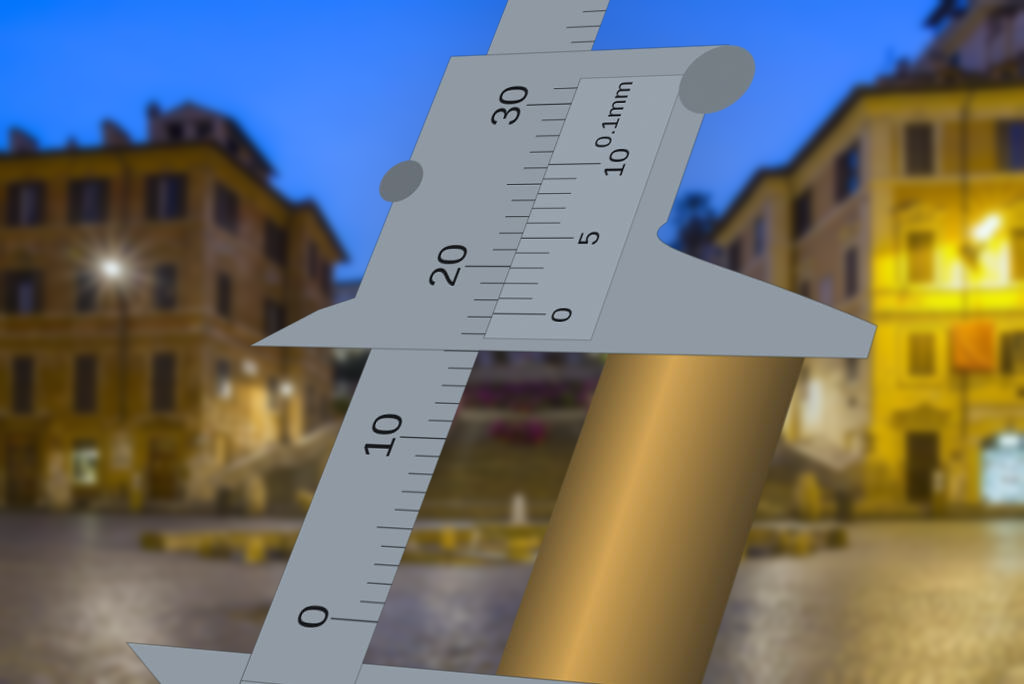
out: **17.2** mm
